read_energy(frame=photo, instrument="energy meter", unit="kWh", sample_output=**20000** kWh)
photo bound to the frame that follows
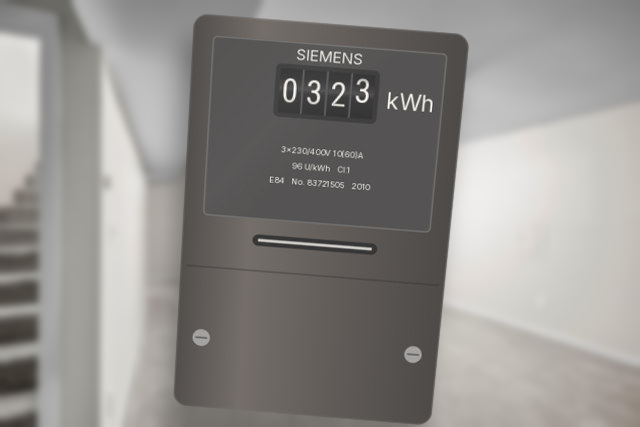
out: **323** kWh
